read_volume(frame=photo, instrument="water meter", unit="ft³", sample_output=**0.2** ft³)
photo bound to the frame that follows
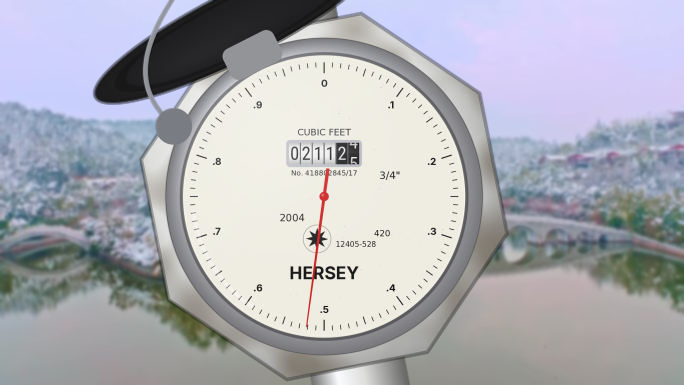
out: **21124.52** ft³
